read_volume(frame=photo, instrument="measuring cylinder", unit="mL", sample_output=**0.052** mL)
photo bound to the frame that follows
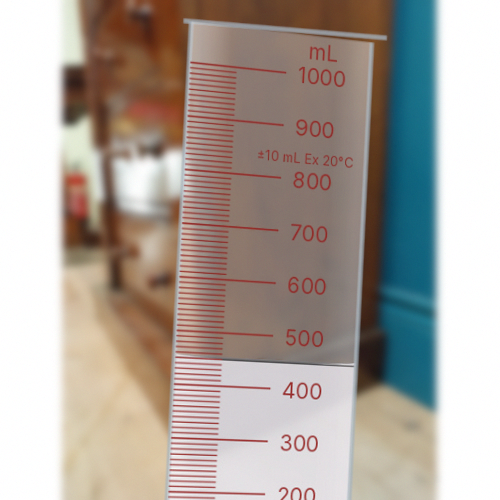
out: **450** mL
